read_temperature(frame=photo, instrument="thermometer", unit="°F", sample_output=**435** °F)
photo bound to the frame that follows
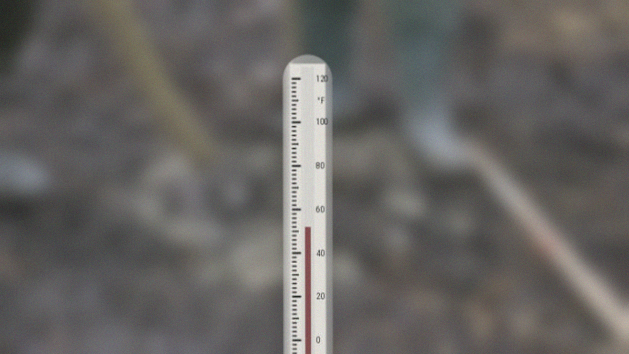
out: **52** °F
